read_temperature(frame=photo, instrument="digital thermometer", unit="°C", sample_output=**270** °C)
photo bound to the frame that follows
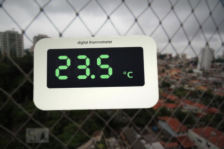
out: **23.5** °C
